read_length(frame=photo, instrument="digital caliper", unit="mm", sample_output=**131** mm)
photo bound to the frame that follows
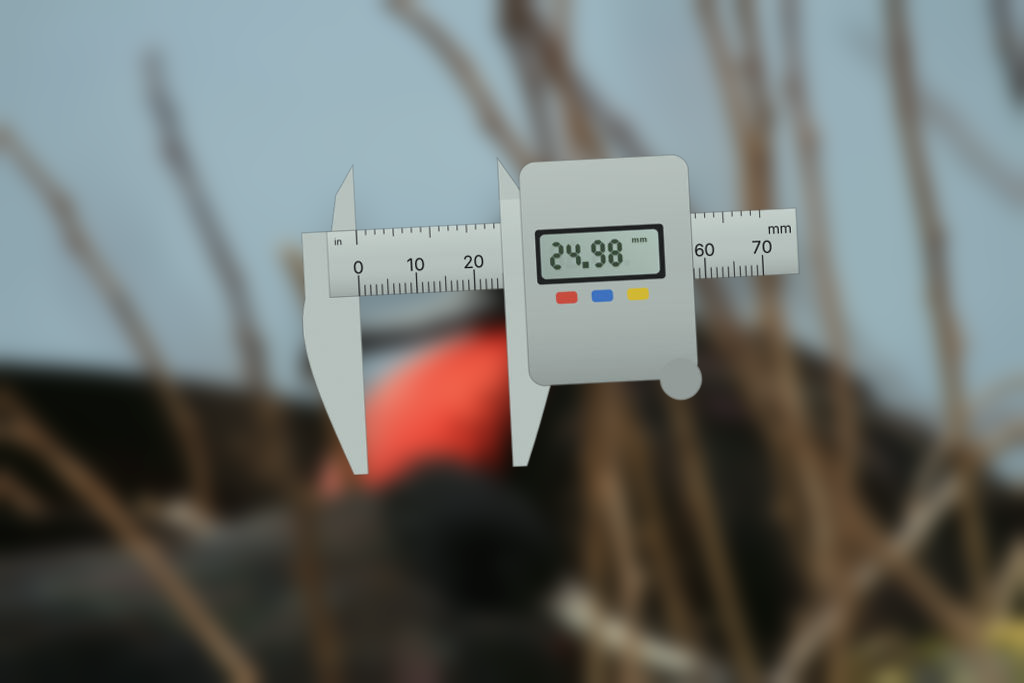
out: **24.98** mm
